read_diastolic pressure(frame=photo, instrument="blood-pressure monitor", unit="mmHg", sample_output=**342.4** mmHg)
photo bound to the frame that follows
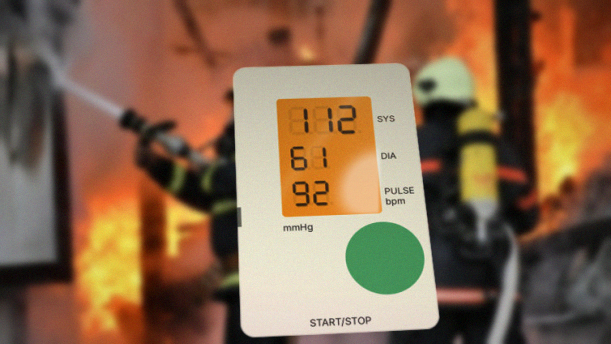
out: **61** mmHg
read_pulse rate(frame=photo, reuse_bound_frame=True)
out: **92** bpm
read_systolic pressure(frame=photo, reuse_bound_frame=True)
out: **112** mmHg
